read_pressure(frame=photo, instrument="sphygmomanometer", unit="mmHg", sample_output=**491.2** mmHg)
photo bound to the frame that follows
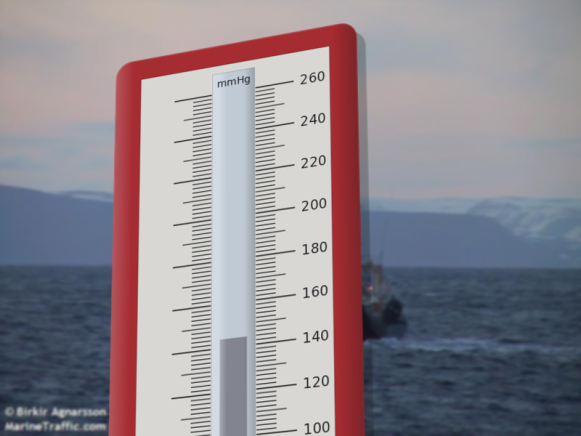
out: **144** mmHg
